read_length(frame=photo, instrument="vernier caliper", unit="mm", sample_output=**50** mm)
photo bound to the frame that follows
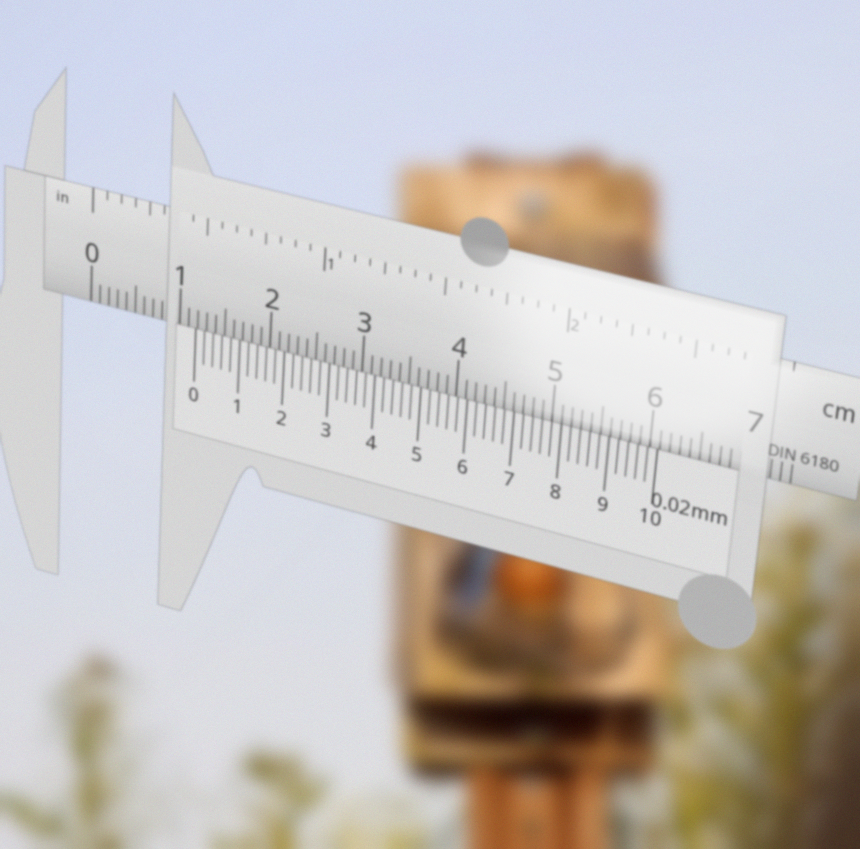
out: **11.8** mm
